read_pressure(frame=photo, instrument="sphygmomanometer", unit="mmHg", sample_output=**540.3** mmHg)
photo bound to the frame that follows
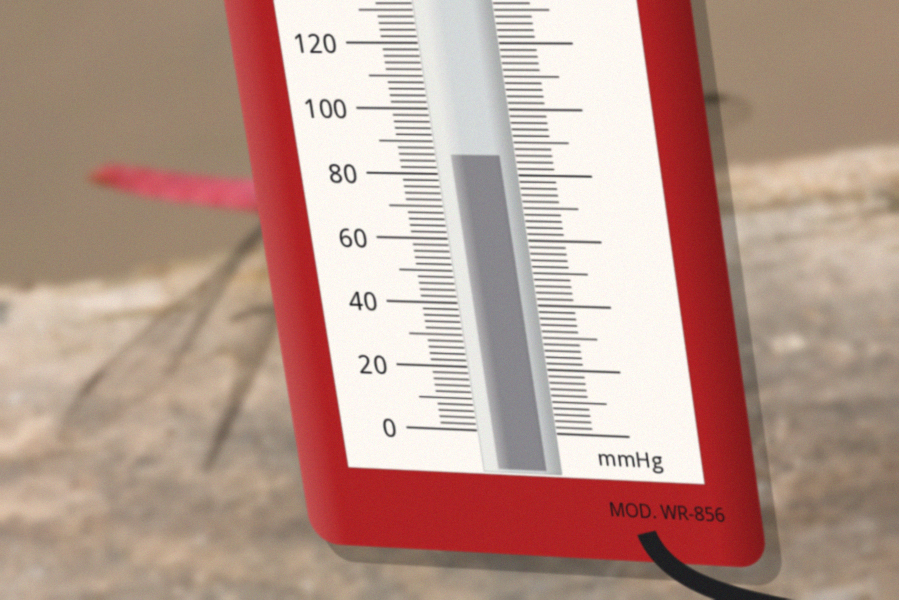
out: **86** mmHg
